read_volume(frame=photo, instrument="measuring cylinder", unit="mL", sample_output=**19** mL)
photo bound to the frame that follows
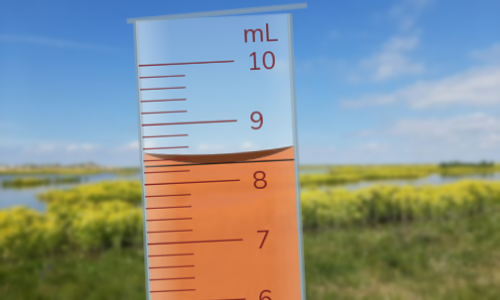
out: **8.3** mL
